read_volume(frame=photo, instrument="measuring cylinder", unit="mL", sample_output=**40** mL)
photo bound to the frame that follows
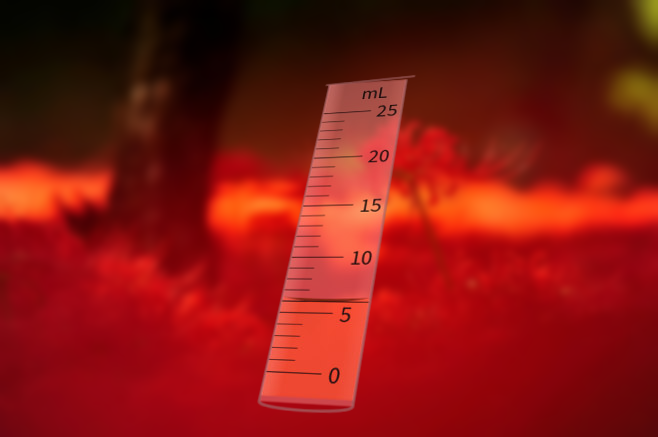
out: **6** mL
